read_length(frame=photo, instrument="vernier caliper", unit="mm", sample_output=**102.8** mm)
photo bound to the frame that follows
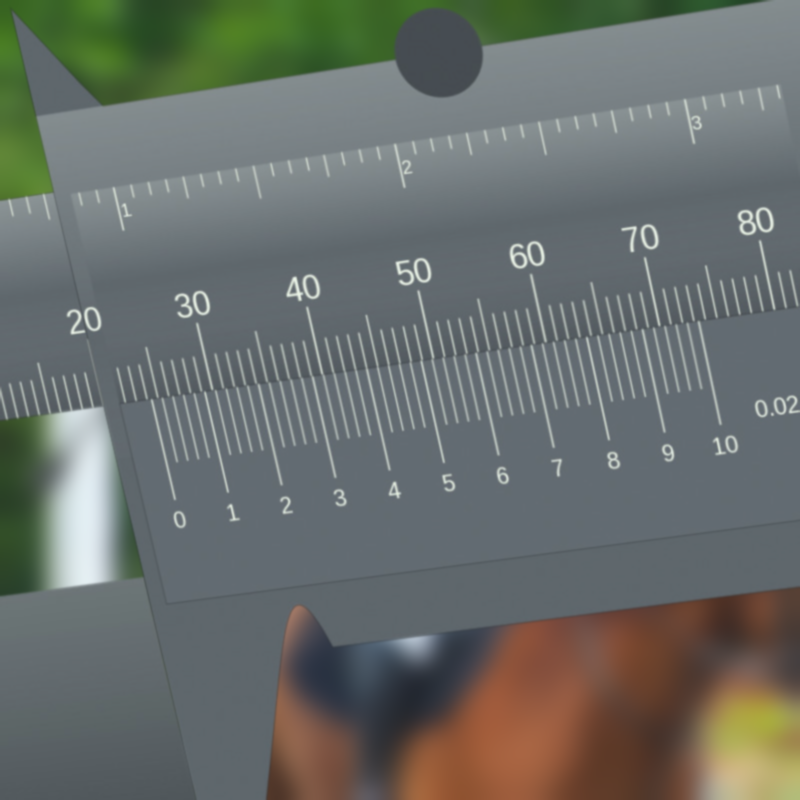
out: **24.4** mm
